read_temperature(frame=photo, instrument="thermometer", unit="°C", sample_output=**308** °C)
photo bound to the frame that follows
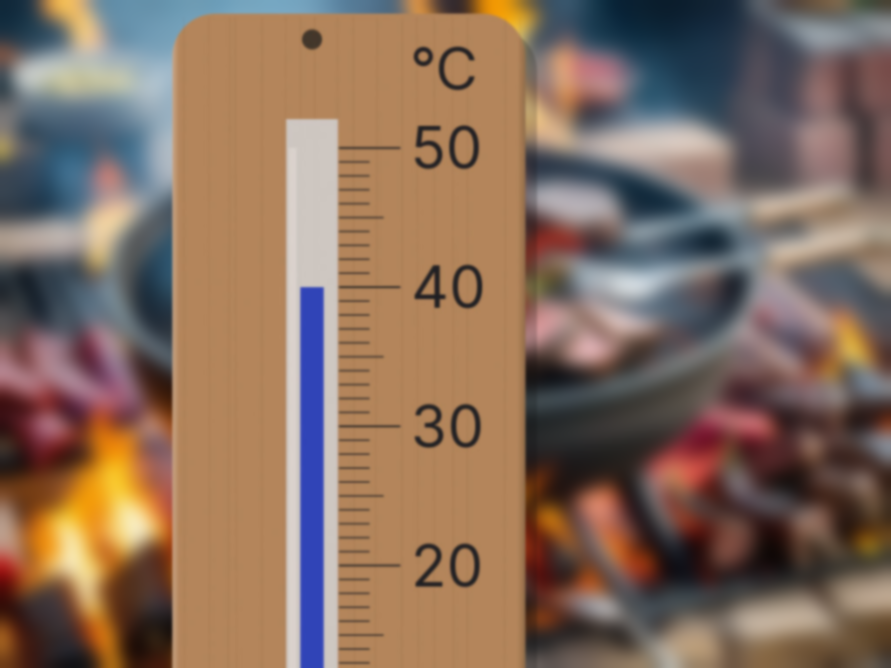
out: **40** °C
